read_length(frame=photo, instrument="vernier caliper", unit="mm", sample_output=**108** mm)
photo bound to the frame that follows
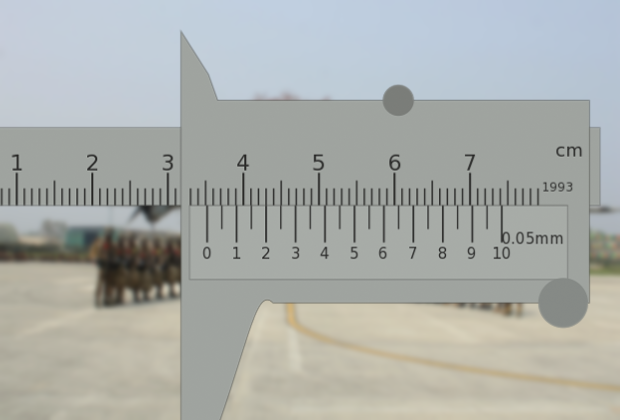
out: **35.2** mm
